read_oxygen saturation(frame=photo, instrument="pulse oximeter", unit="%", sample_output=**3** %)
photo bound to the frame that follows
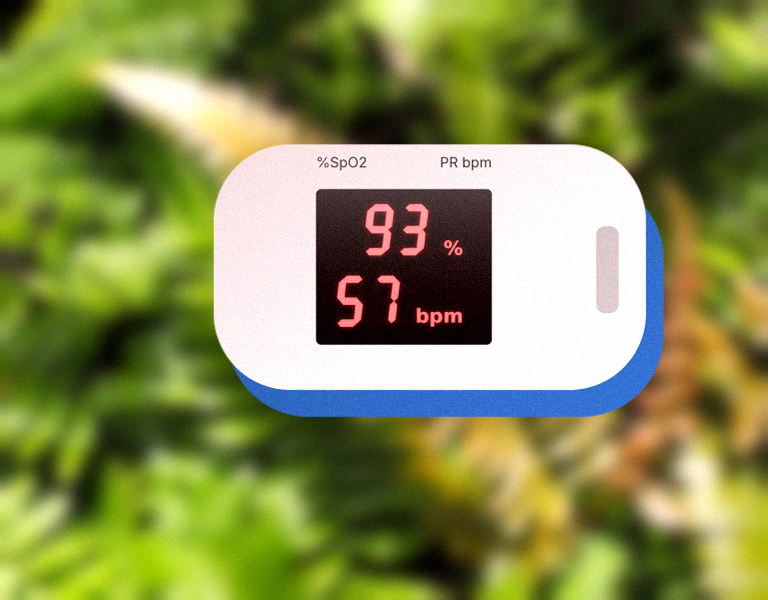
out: **93** %
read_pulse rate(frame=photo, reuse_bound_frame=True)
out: **57** bpm
